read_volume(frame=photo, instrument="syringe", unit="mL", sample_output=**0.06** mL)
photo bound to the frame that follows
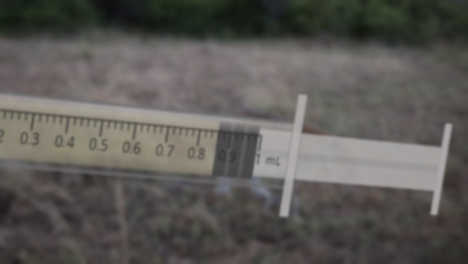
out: **0.86** mL
